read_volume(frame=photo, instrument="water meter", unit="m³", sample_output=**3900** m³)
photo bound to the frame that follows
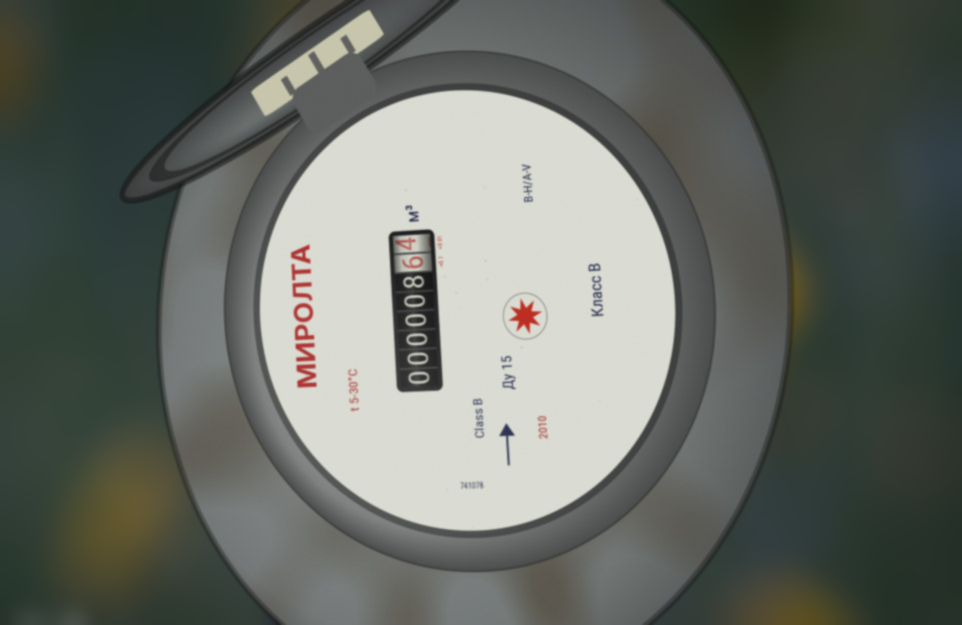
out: **8.64** m³
